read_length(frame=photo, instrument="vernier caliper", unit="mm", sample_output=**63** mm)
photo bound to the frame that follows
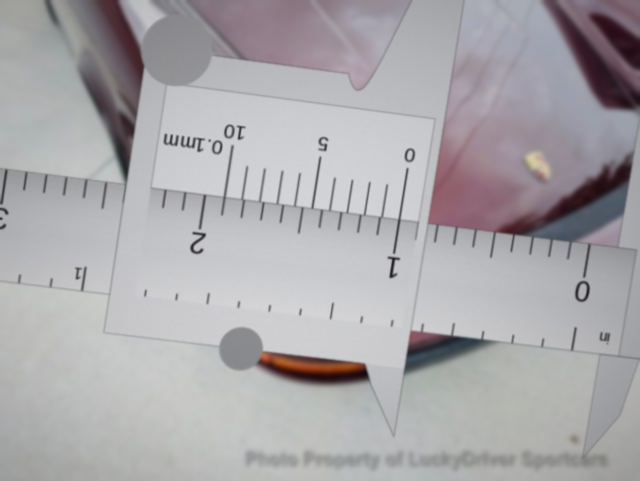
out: **10.0** mm
